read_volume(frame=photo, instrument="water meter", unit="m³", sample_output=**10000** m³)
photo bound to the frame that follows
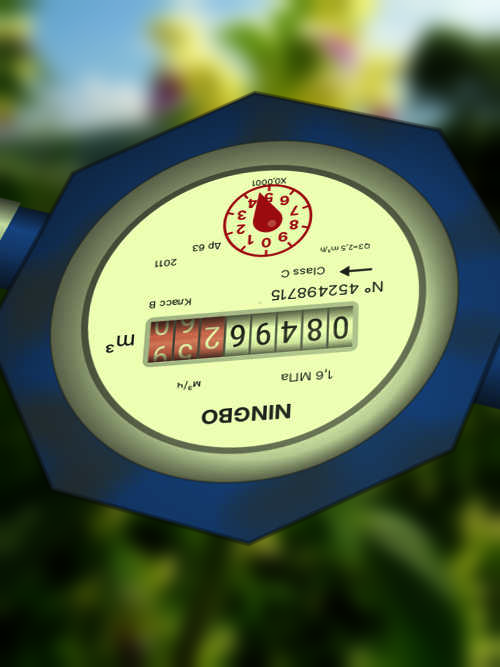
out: **8496.2594** m³
